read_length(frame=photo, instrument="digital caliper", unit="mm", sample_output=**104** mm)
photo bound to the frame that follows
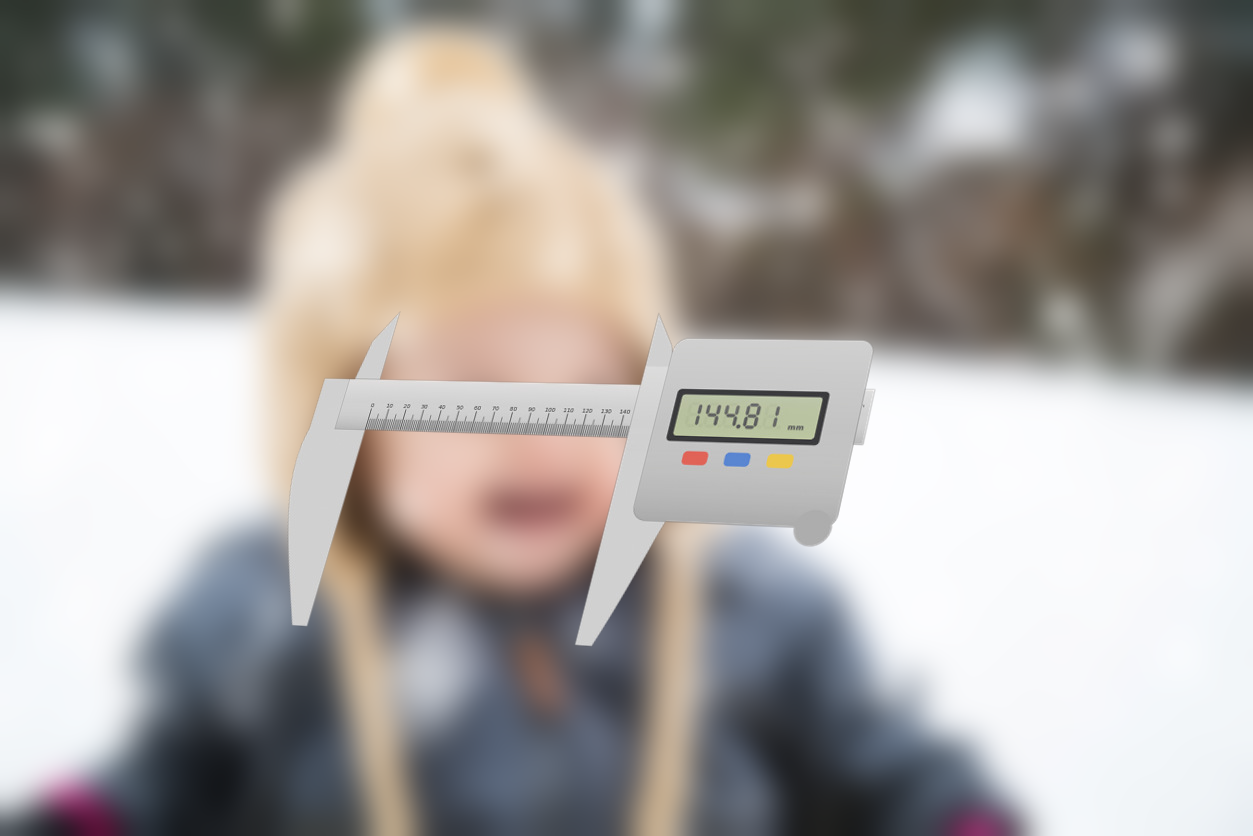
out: **144.81** mm
